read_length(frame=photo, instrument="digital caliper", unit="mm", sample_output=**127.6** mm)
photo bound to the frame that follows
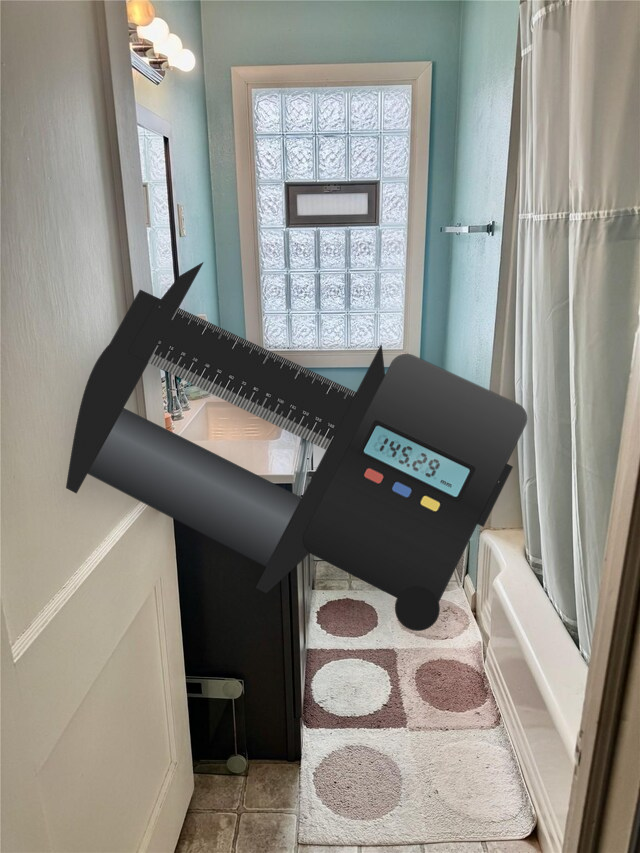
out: **145.29** mm
